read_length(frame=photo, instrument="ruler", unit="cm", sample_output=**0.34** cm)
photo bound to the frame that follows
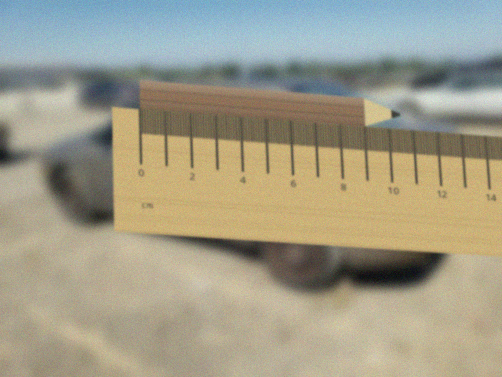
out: **10.5** cm
